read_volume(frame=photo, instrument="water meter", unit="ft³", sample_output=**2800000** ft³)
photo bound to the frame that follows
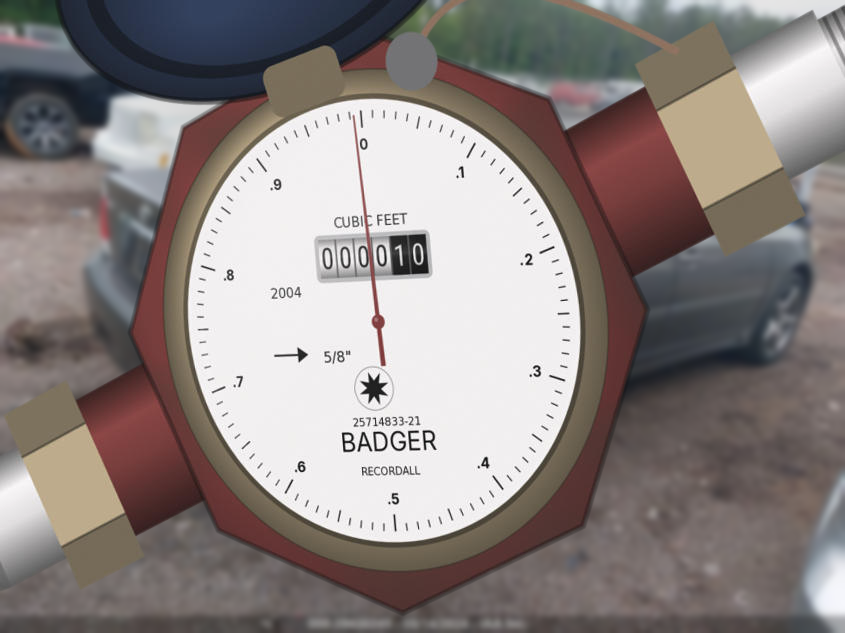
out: **9.99** ft³
